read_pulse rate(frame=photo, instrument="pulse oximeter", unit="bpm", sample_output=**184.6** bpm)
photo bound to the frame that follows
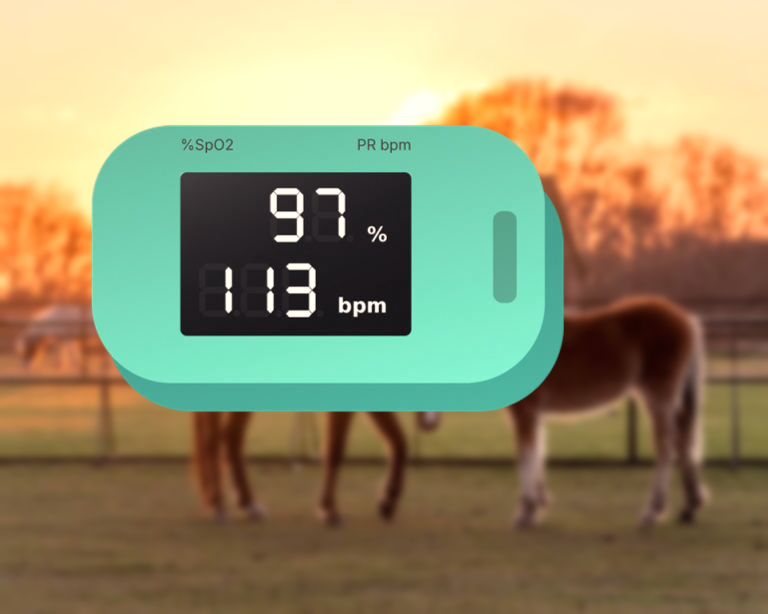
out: **113** bpm
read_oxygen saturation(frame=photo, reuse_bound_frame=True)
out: **97** %
